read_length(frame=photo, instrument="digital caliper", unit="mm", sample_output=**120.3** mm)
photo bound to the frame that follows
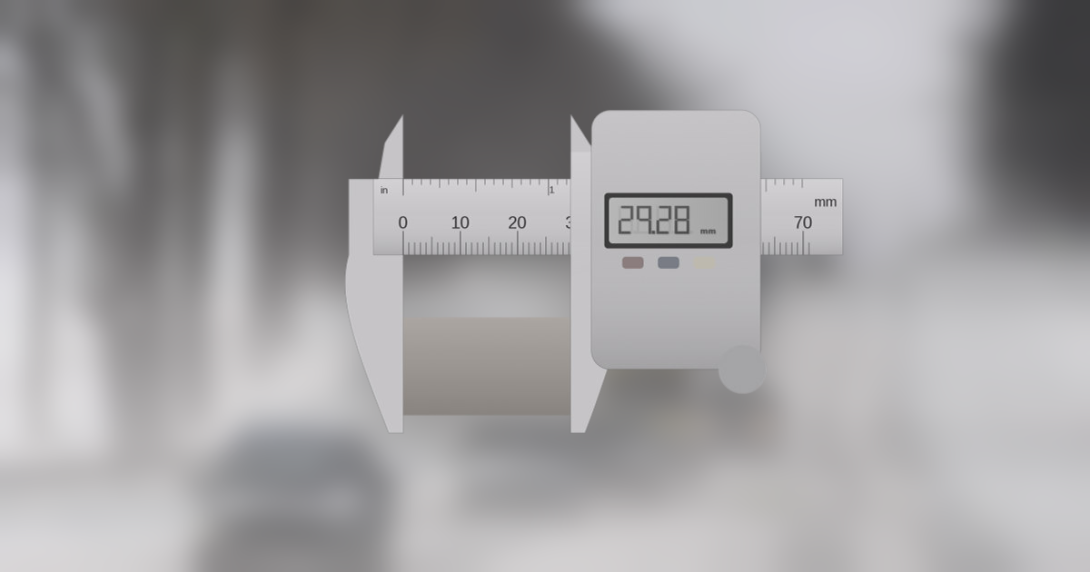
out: **29.28** mm
